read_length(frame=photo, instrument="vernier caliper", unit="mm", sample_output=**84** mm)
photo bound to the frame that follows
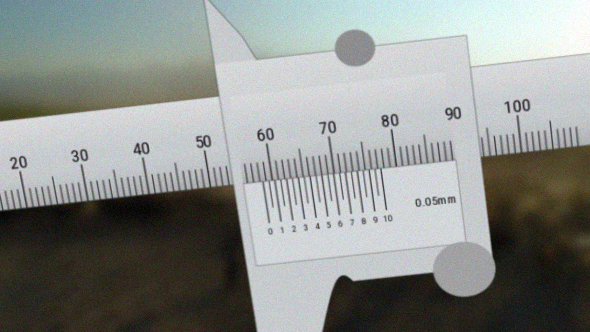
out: **58.5** mm
